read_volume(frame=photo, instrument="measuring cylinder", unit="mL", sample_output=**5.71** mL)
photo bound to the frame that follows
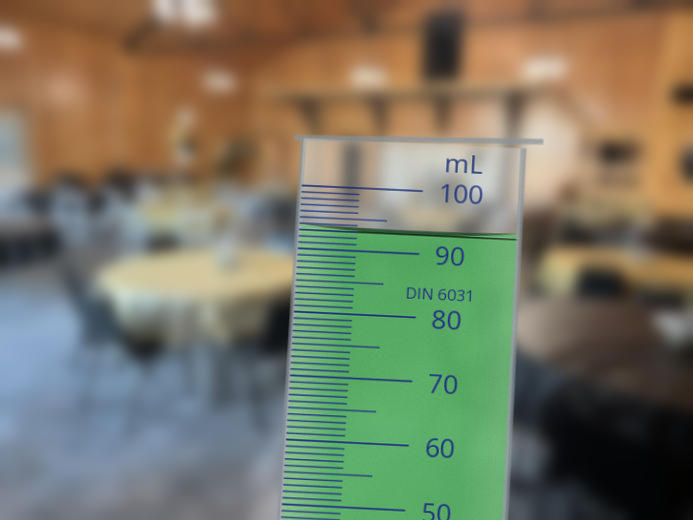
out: **93** mL
